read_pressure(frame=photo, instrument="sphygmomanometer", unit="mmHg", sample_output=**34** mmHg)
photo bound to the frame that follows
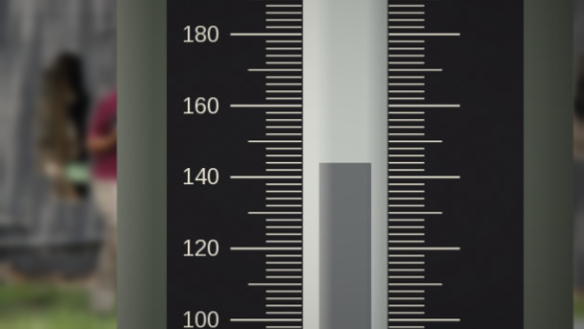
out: **144** mmHg
